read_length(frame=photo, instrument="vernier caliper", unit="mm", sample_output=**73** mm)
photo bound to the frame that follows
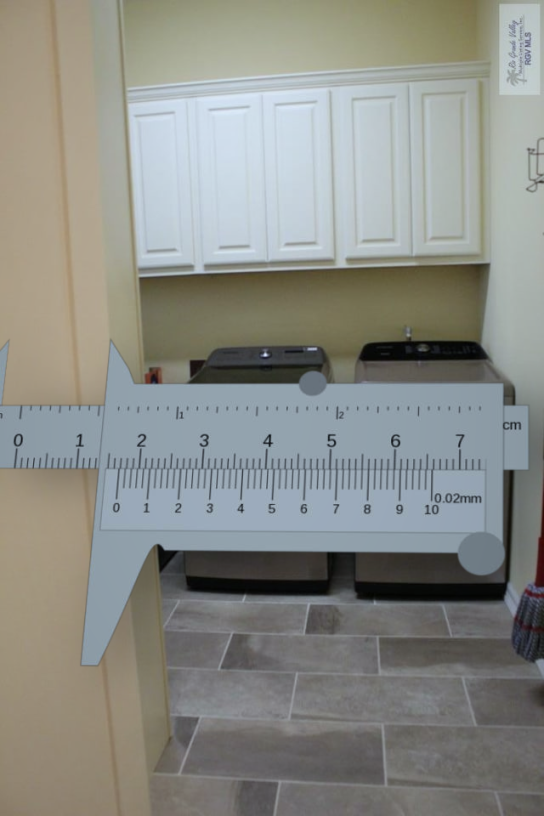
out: **16.8** mm
